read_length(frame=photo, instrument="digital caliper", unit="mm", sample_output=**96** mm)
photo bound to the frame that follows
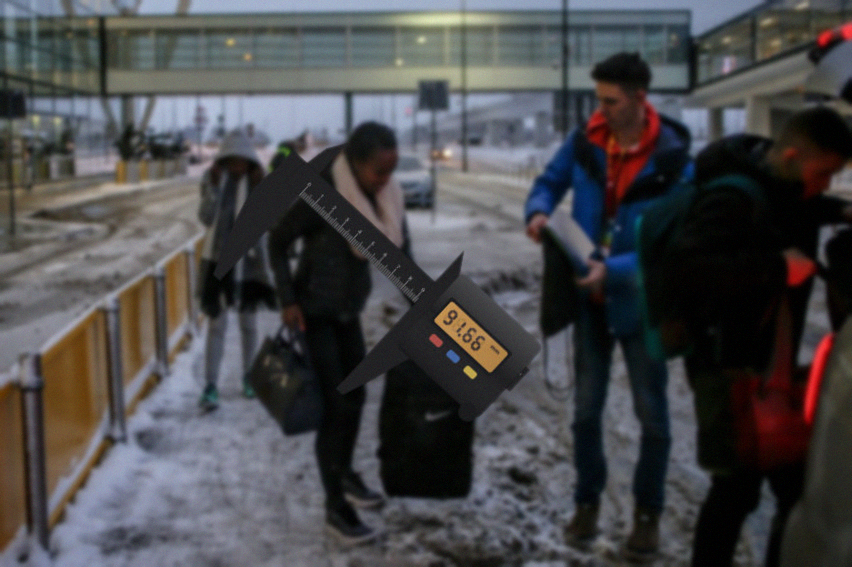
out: **91.66** mm
